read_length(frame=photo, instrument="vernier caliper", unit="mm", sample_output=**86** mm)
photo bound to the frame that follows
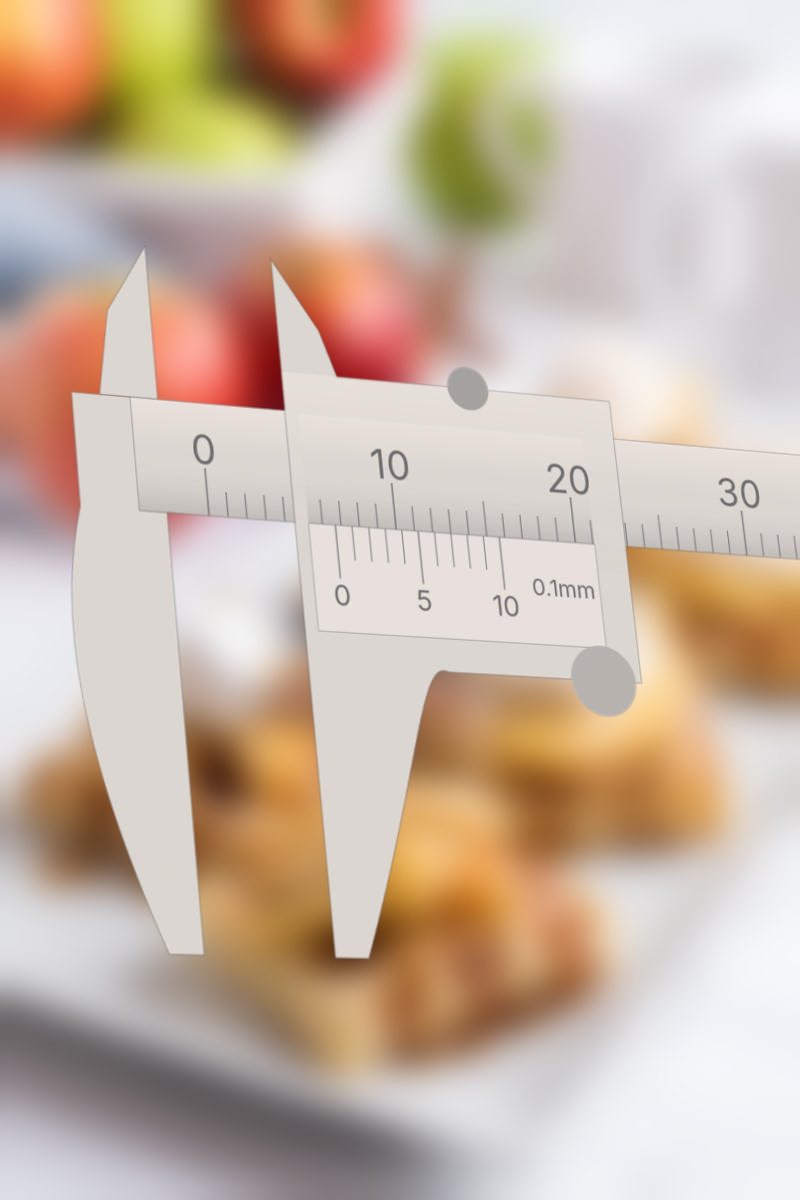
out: **6.7** mm
